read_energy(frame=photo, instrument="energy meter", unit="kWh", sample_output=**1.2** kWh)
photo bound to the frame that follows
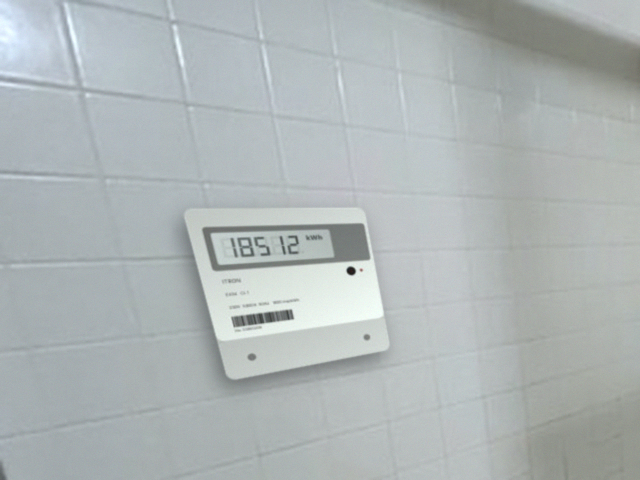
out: **18512** kWh
